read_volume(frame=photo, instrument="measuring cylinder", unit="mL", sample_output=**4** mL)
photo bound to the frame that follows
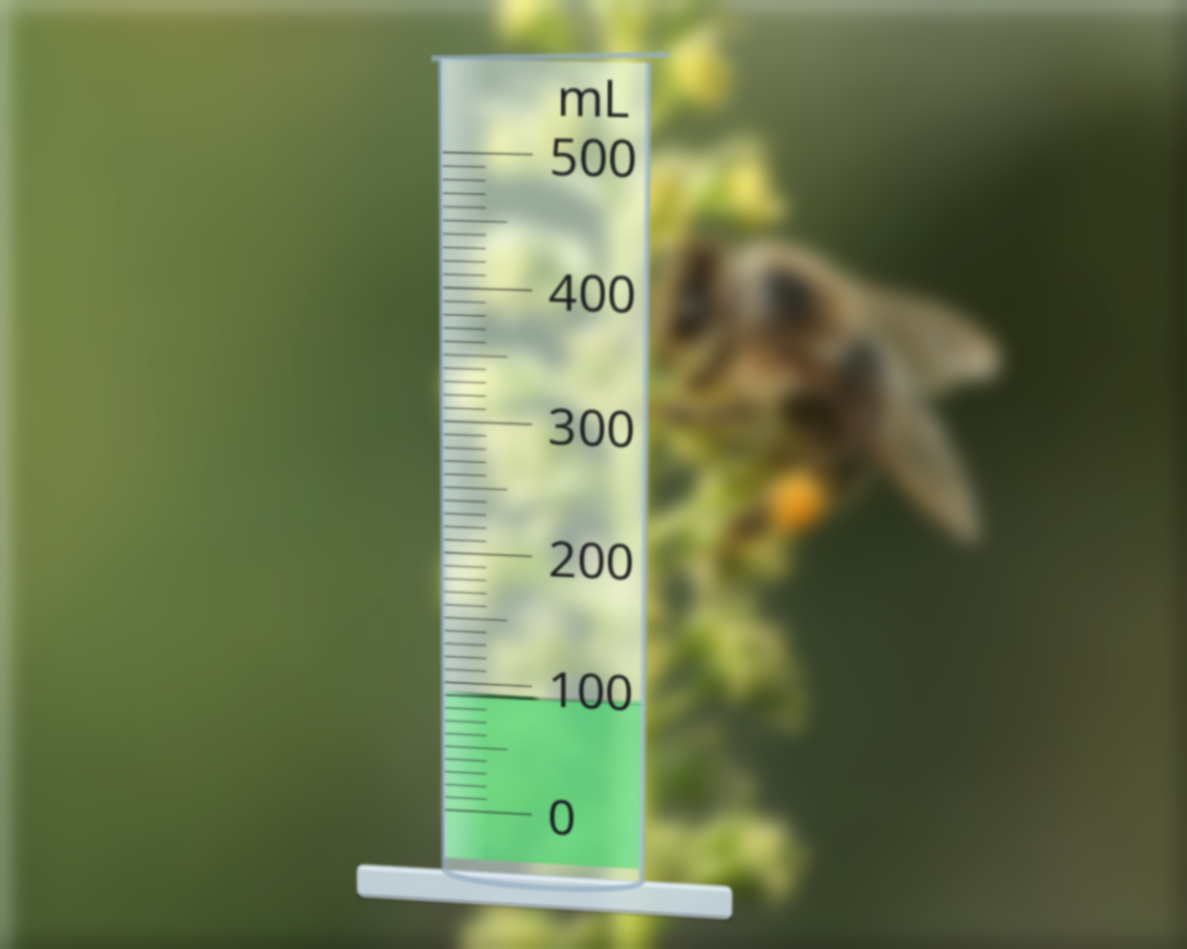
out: **90** mL
